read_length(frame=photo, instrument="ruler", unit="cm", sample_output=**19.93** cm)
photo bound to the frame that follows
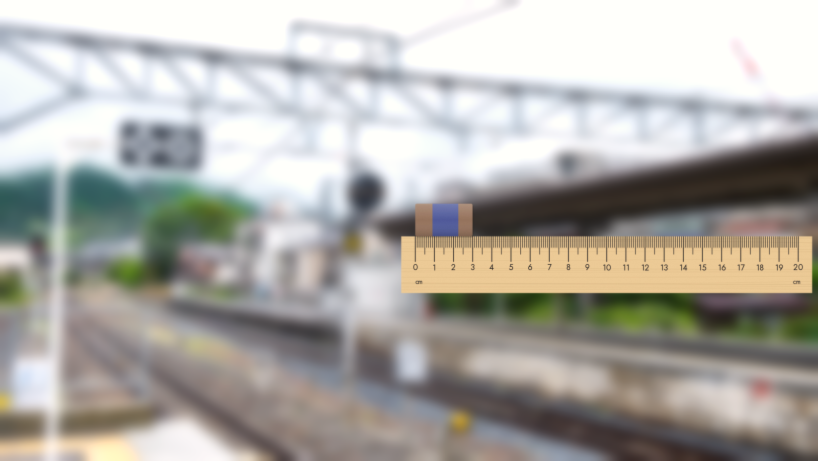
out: **3** cm
